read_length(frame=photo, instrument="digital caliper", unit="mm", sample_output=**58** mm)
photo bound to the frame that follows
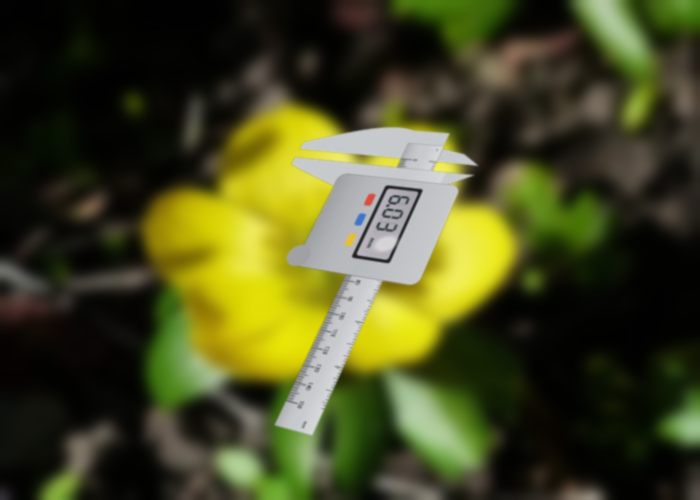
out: **6.03** mm
